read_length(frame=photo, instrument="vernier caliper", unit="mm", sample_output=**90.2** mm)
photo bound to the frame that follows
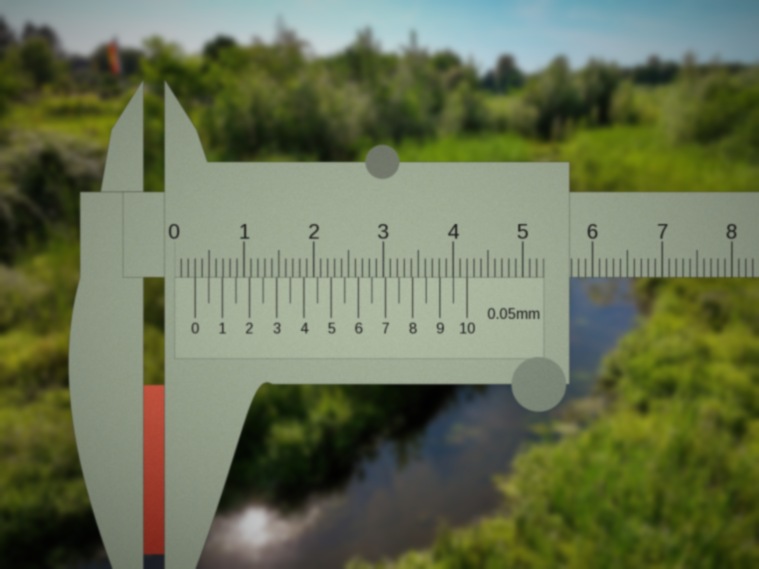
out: **3.0** mm
